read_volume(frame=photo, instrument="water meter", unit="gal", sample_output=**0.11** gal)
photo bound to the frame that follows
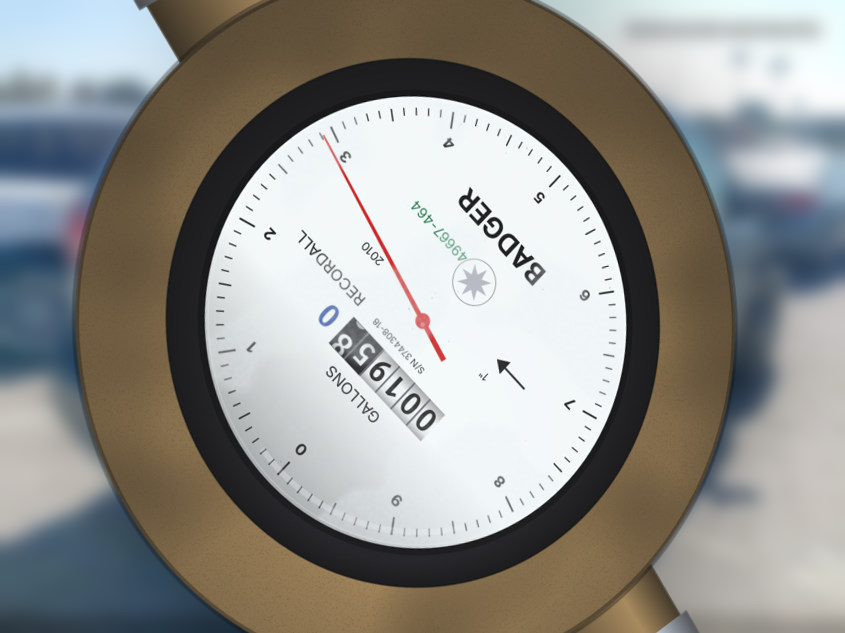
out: **19582.9** gal
